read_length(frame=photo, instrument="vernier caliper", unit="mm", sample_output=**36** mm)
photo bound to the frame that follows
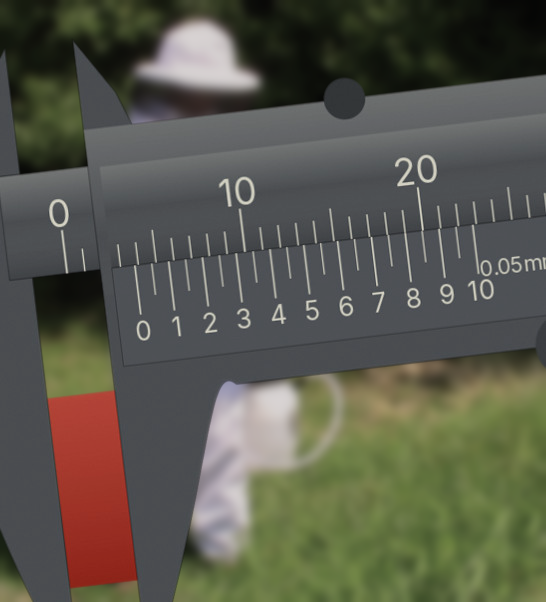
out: **3.8** mm
